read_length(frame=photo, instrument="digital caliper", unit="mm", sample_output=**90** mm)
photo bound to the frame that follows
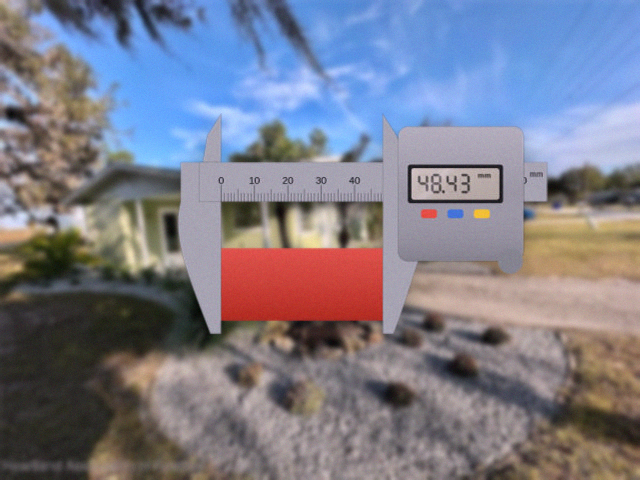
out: **48.43** mm
